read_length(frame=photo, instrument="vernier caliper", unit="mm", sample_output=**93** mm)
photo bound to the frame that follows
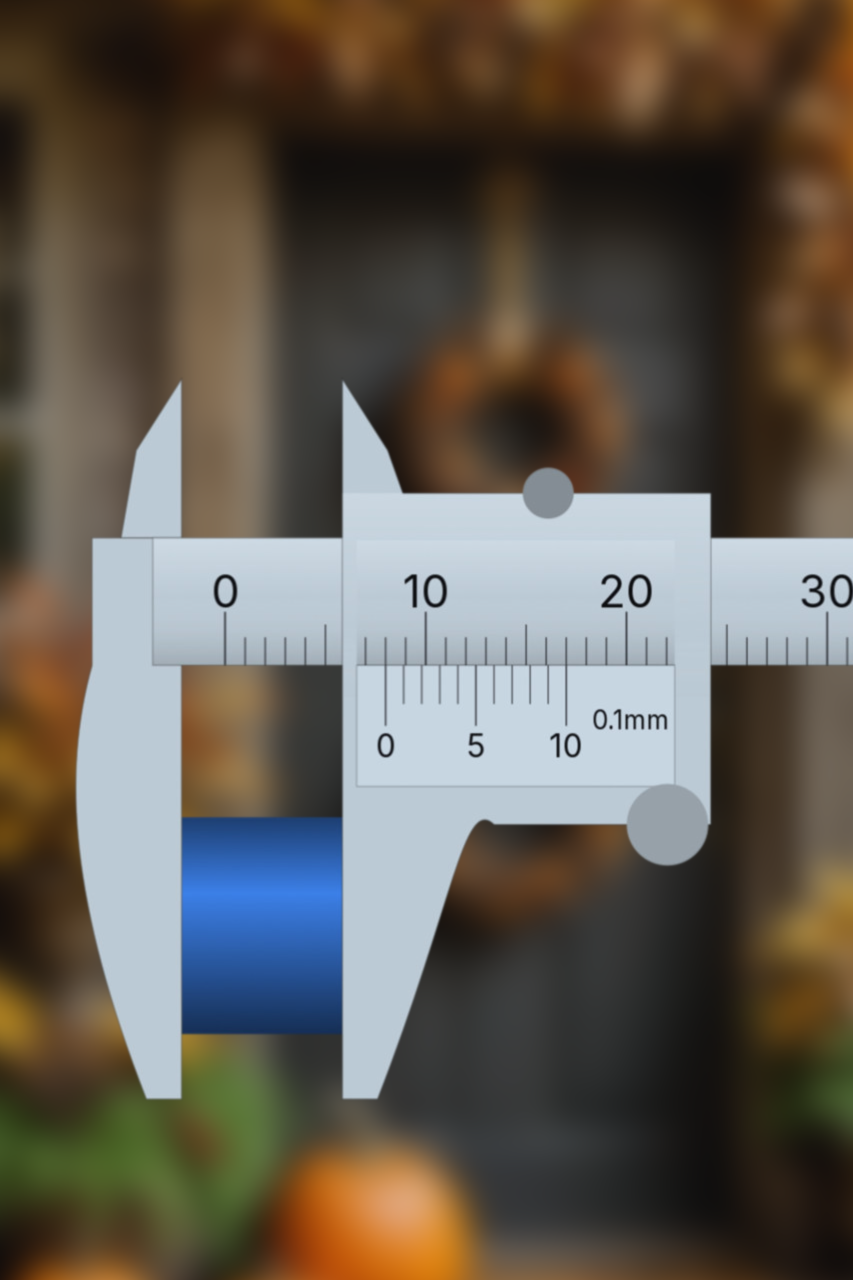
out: **8.0** mm
